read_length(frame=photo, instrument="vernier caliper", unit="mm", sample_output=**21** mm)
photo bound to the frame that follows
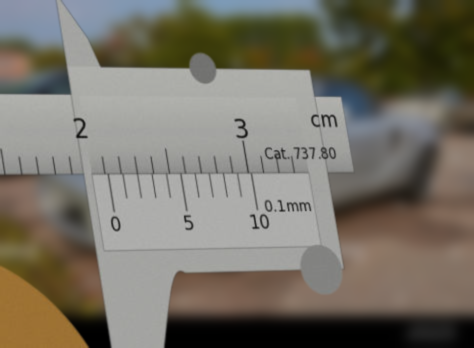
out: **21.2** mm
